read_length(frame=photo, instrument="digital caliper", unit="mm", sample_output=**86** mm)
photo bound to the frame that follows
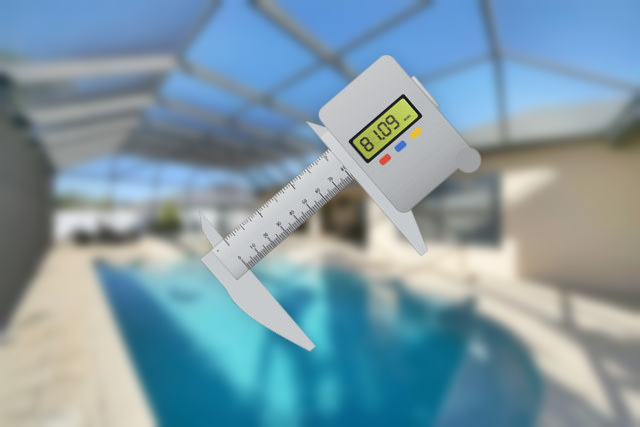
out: **81.09** mm
